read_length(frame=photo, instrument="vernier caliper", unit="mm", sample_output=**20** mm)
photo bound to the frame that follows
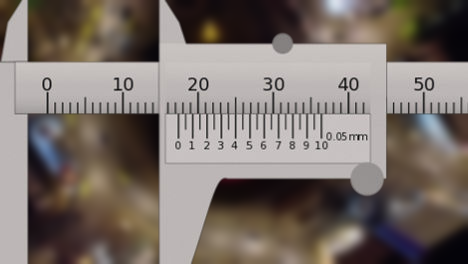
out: **17.4** mm
